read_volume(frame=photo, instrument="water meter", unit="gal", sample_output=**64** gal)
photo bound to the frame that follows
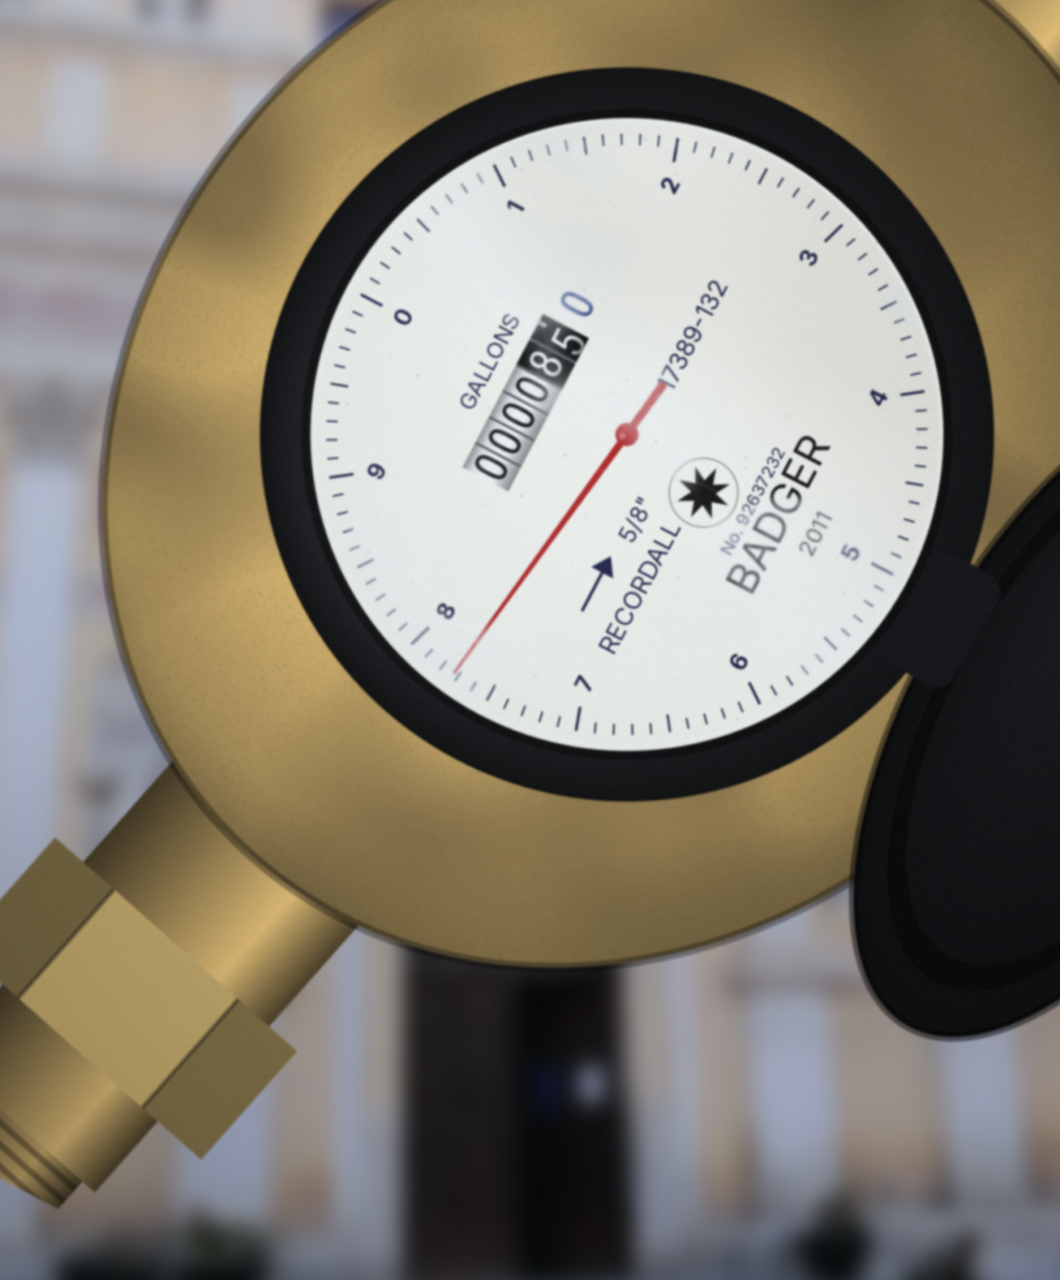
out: **847.7** gal
